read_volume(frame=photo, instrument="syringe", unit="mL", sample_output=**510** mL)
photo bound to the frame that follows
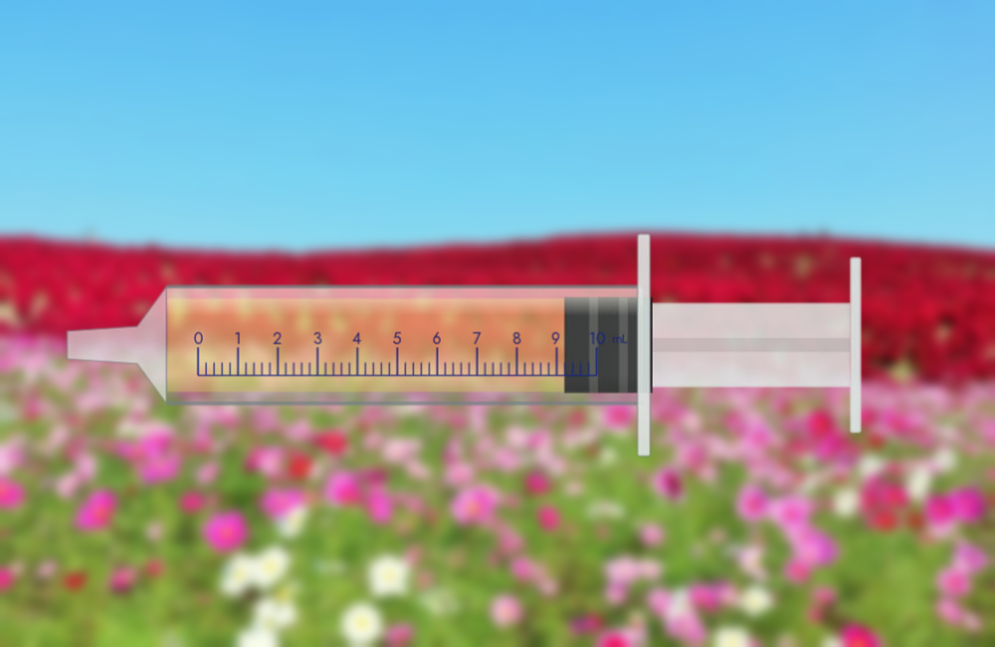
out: **9.2** mL
